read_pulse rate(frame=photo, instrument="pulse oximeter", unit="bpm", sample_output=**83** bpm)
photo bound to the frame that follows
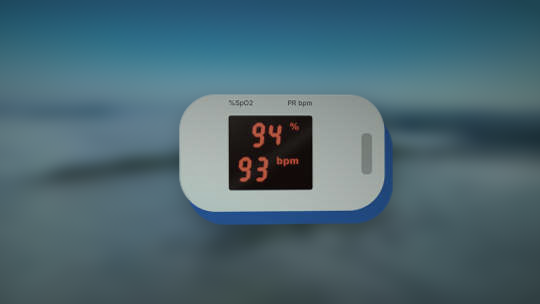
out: **93** bpm
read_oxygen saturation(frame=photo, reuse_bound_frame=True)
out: **94** %
